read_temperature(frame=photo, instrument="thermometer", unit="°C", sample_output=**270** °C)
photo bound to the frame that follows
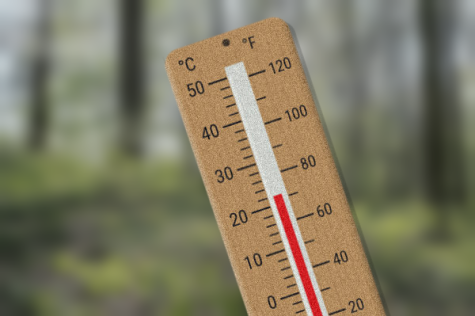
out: **22** °C
